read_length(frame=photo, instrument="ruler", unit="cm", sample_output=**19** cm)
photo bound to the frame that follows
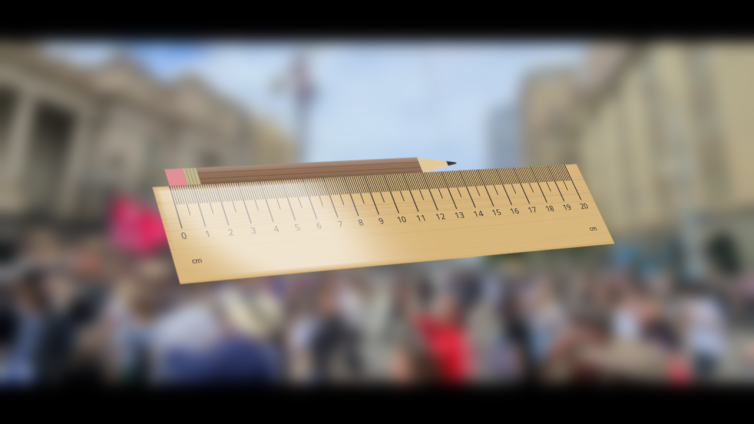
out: **14** cm
